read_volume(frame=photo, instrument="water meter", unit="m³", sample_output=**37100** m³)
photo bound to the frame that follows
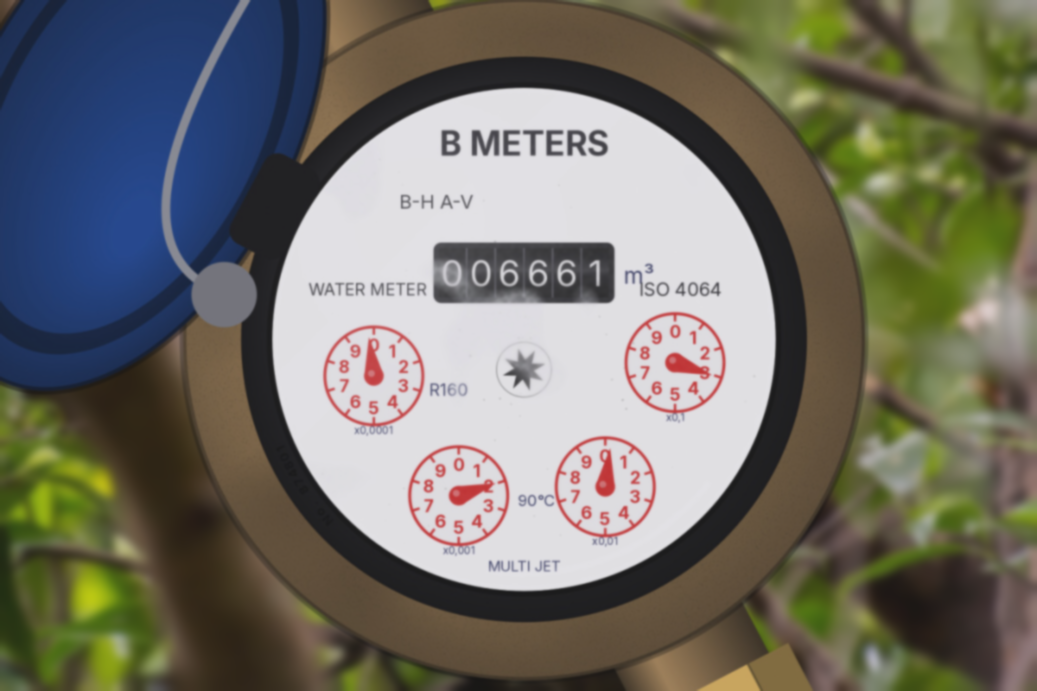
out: **6661.3019** m³
